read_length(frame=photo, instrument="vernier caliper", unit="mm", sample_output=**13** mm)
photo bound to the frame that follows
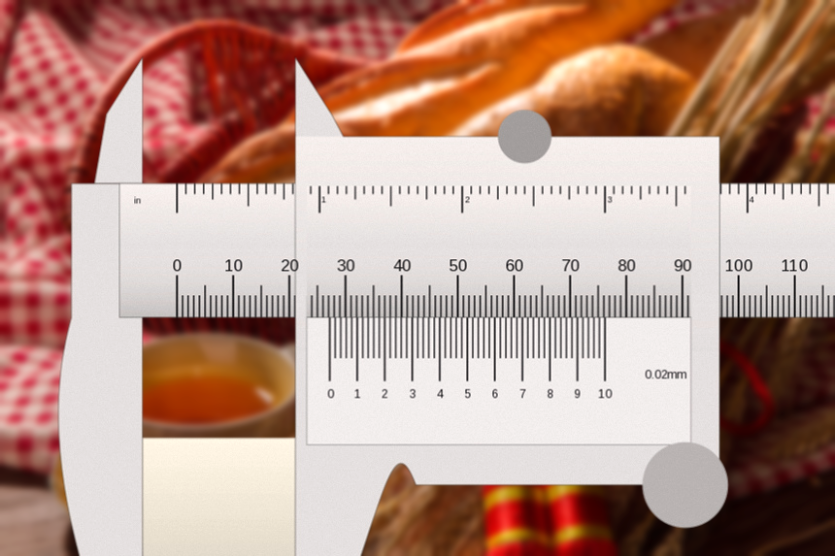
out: **27.2** mm
